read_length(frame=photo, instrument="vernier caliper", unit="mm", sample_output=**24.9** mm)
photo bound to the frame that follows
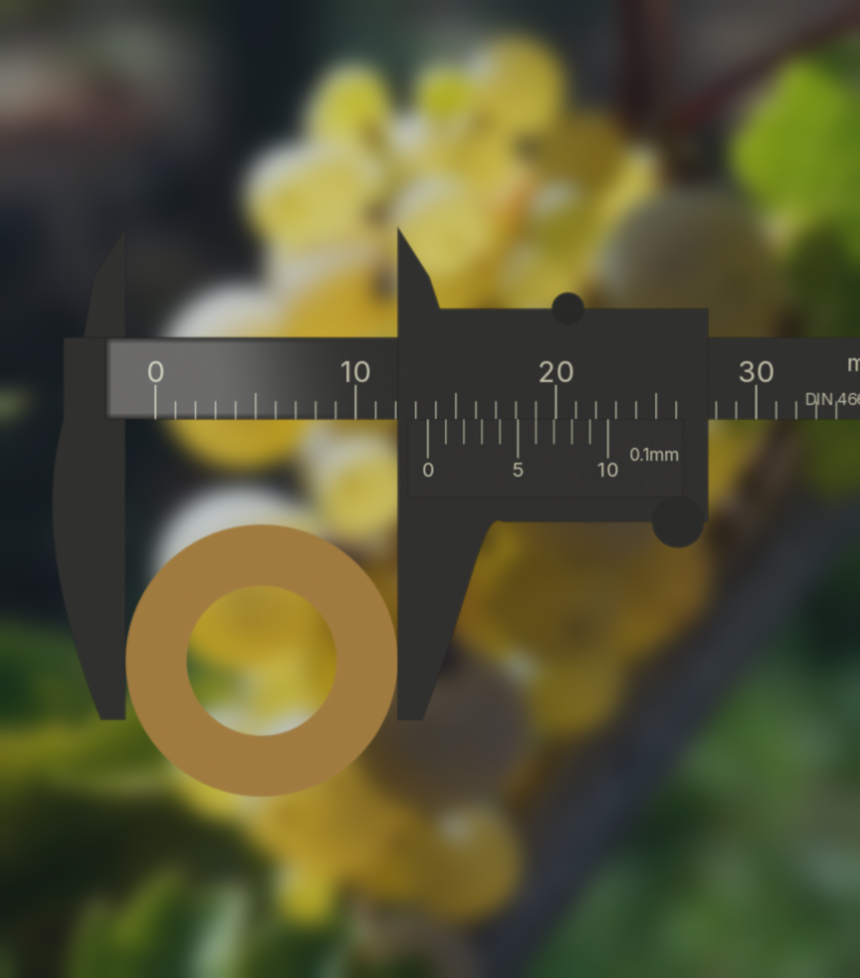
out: **13.6** mm
